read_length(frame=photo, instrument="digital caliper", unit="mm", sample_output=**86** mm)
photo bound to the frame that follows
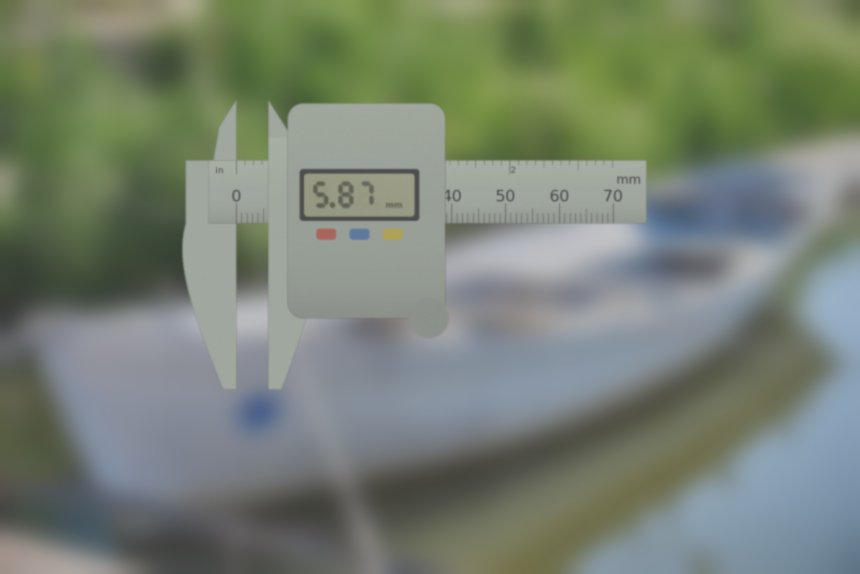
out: **5.87** mm
